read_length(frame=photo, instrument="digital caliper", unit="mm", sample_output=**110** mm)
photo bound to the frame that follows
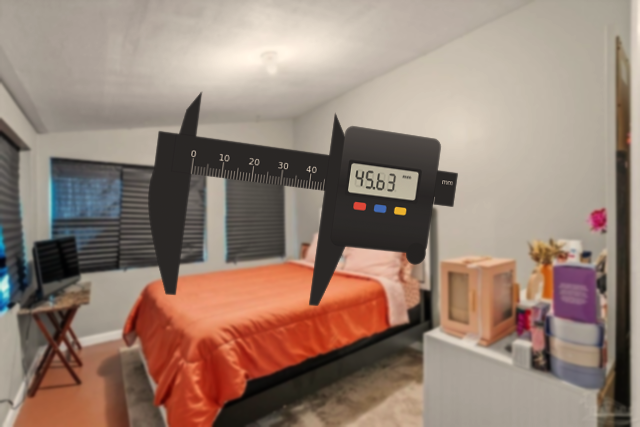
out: **45.63** mm
